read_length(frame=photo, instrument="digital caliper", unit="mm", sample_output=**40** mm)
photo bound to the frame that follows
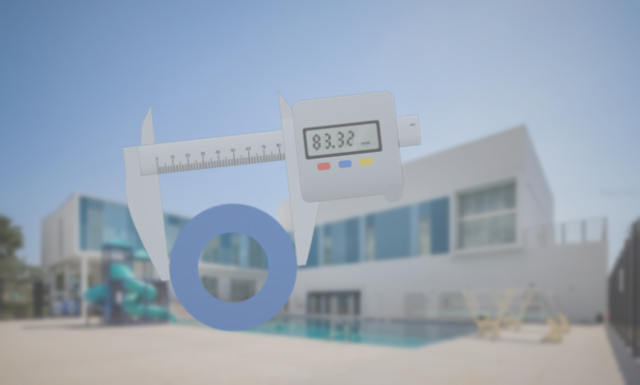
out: **83.32** mm
